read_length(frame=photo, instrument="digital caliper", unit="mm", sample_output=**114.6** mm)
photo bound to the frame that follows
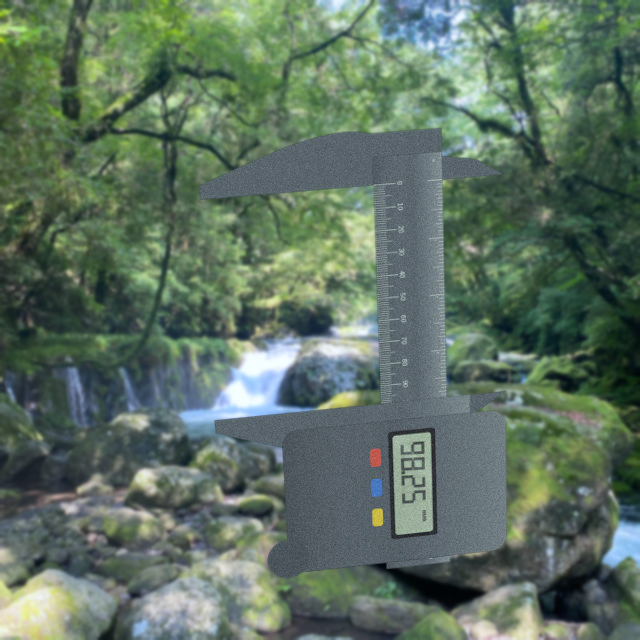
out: **98.25** mm
